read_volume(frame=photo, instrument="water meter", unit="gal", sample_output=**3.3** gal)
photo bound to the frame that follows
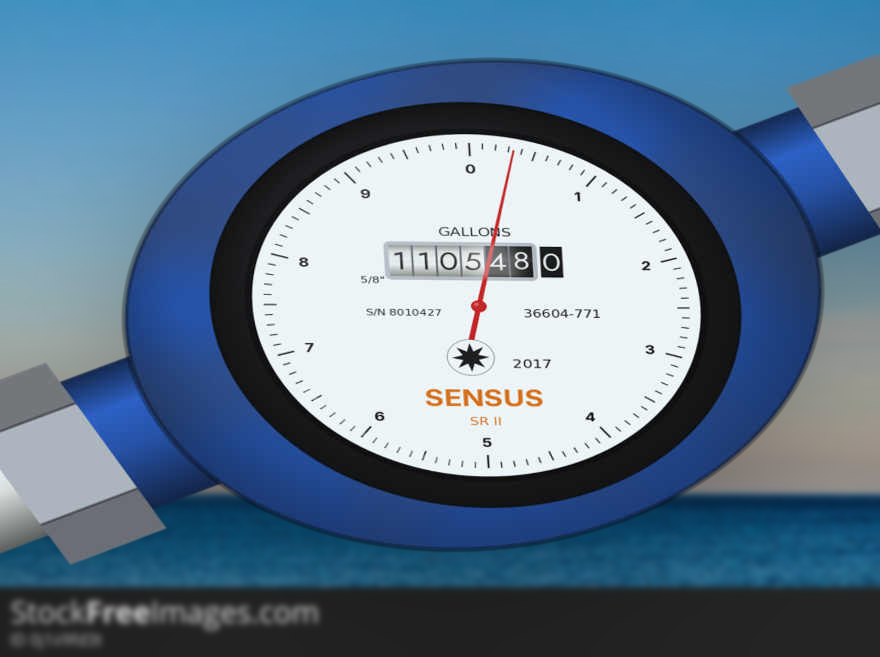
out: **1105480.3** gal
